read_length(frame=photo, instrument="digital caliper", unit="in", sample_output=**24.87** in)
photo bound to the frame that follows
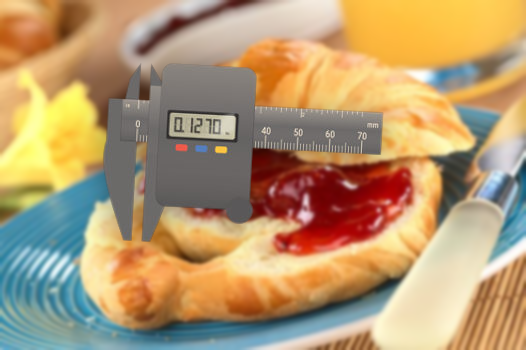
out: **0.1270** in
